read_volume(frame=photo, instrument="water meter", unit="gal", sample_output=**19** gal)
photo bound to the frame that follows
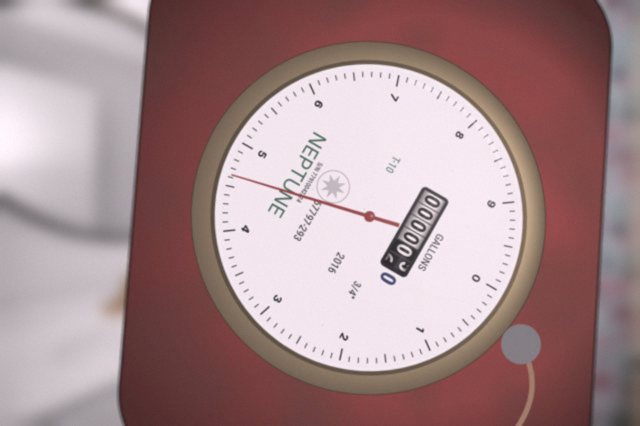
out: **54.6** gal
